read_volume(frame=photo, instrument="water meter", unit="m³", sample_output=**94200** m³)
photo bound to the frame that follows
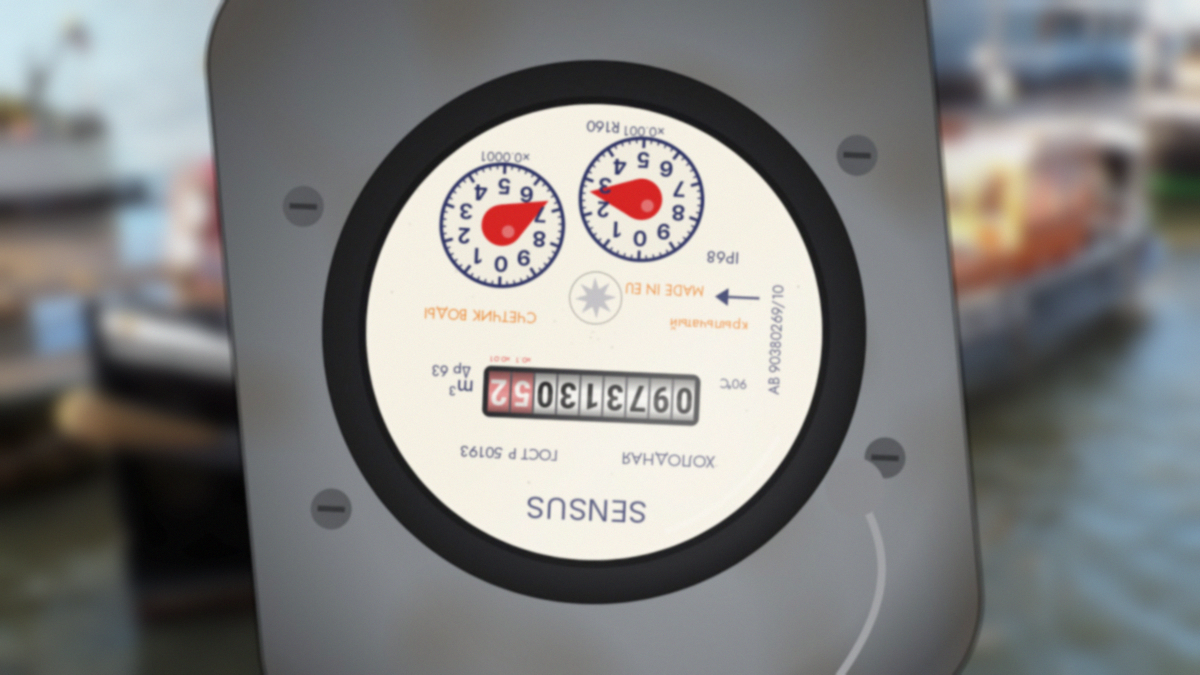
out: **973130.5226** m³
